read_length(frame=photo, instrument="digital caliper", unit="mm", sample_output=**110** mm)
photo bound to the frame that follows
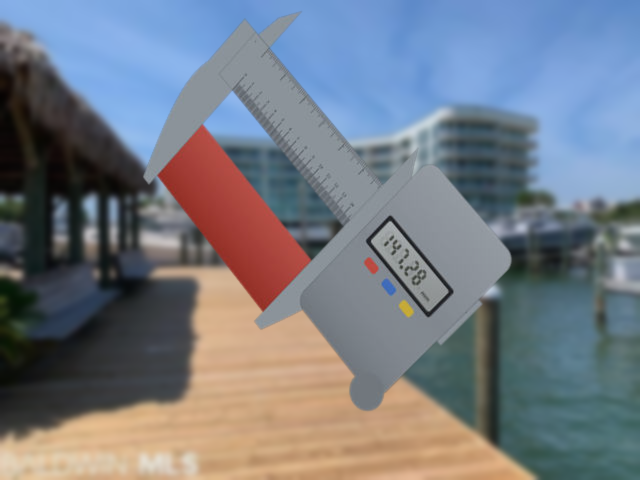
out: **147.28** mm
